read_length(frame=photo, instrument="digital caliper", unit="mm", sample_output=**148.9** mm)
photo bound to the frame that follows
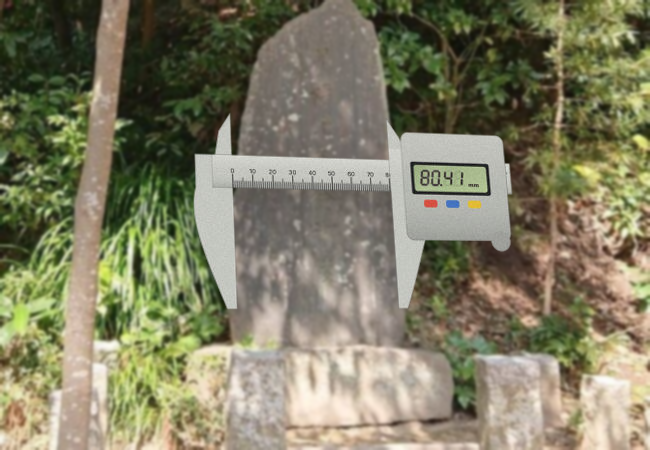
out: **80.41** mm
